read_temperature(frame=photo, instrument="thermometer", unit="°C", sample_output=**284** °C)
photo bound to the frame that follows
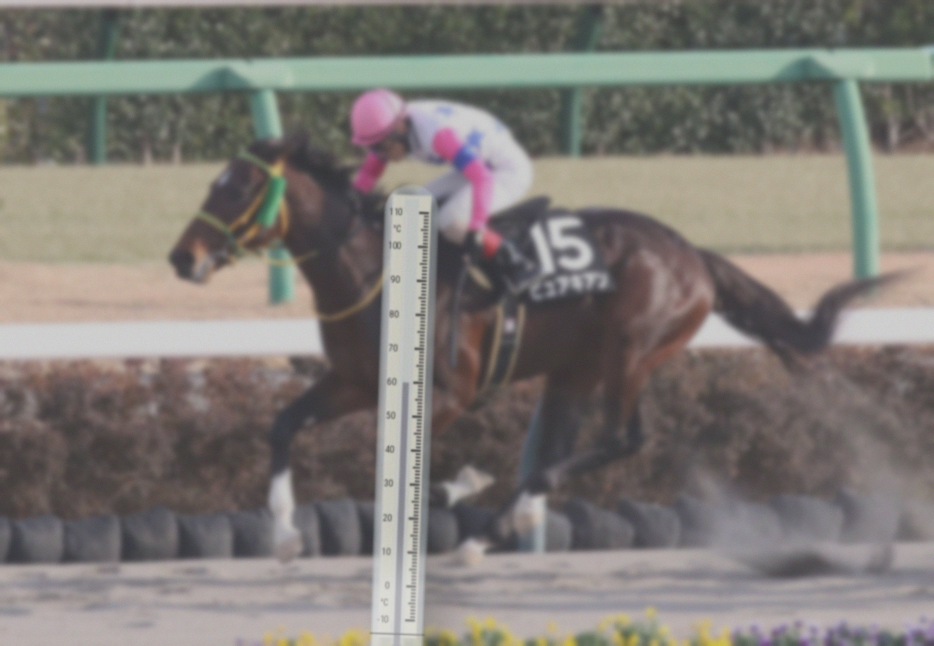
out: **60** °C
